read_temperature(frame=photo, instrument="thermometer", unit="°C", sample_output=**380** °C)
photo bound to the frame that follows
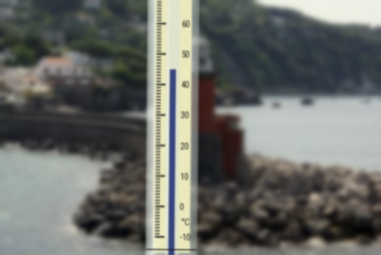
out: **45** °C
